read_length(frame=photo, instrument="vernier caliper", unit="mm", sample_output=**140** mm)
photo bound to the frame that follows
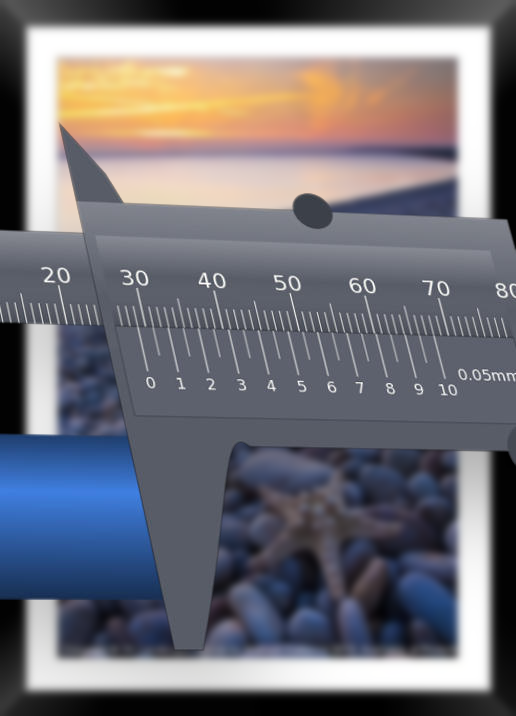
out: **29.0** mm
